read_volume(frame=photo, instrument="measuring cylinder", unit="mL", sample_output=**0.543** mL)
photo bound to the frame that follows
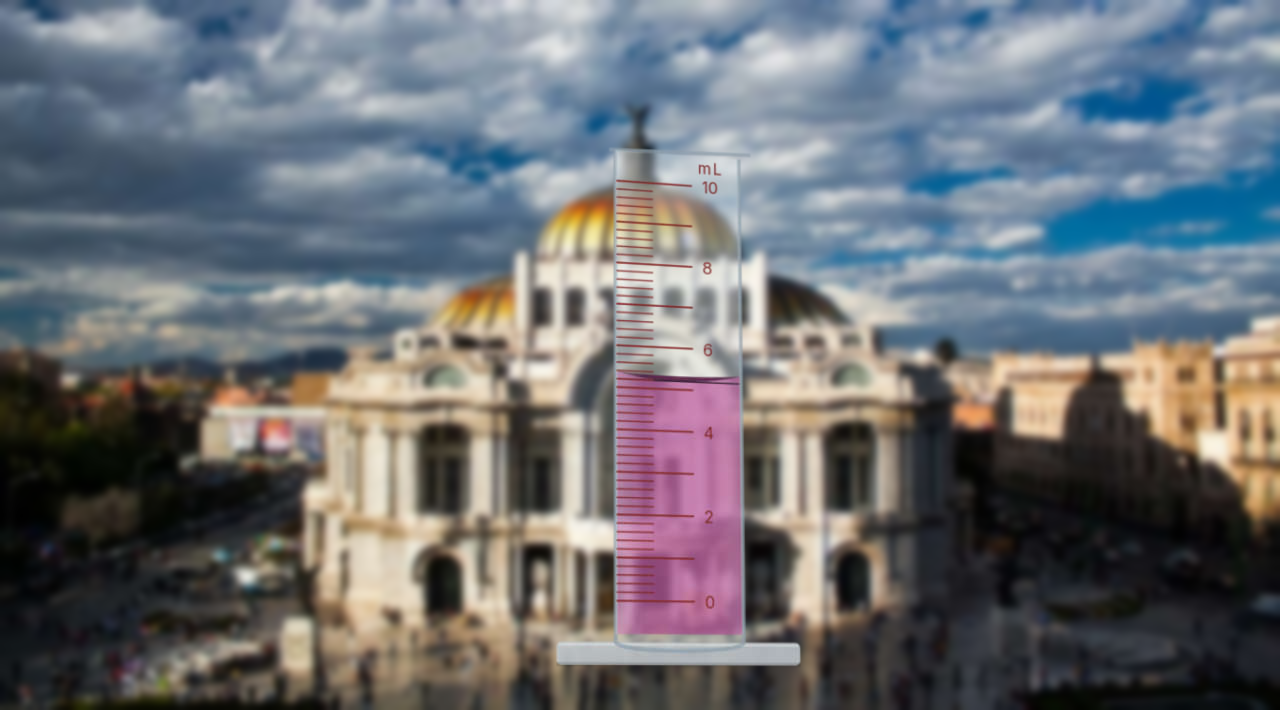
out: **5.2** mL
